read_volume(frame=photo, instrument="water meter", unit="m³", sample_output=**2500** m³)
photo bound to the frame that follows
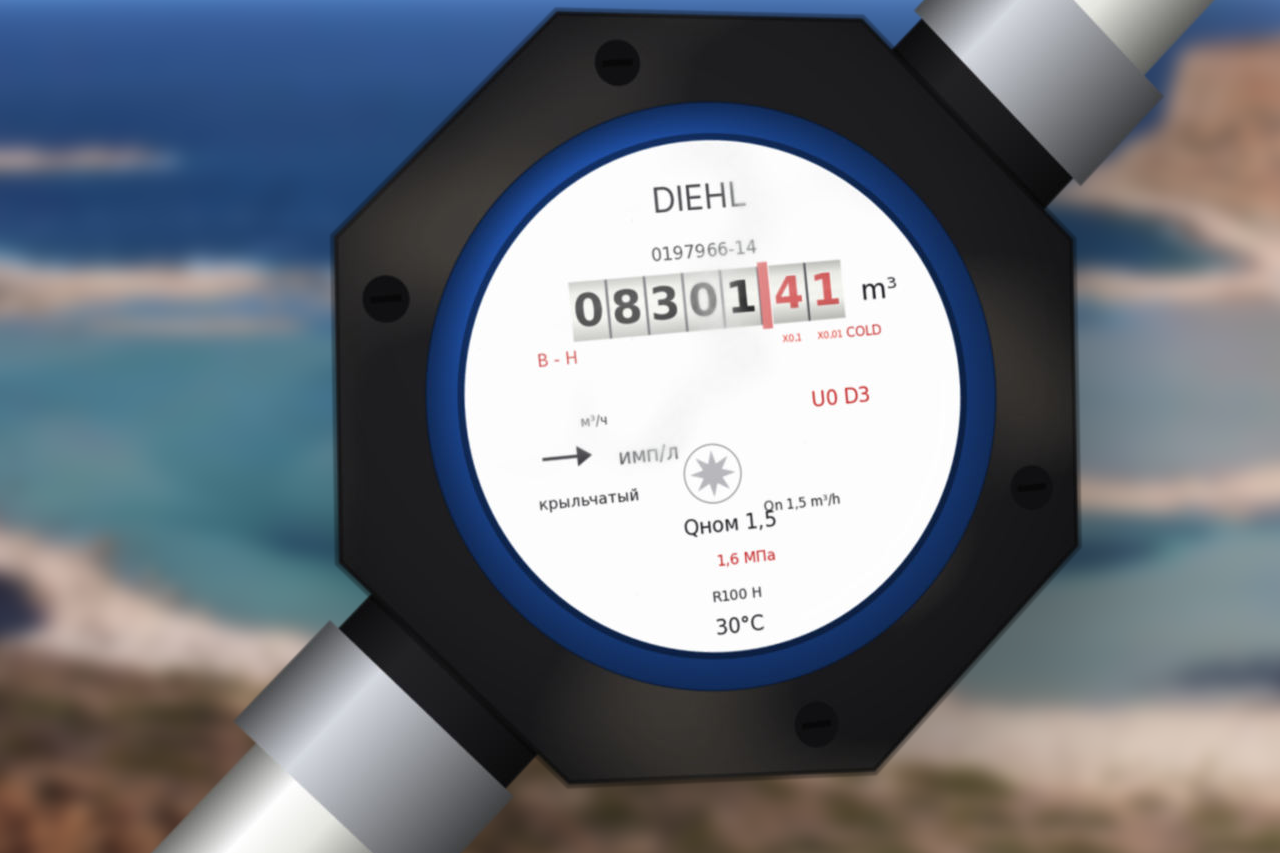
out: **8301.41** m³
